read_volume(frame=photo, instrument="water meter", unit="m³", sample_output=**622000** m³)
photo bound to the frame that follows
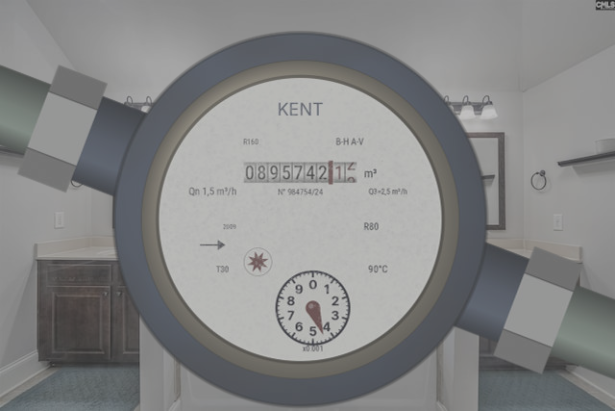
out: **895742.124** m³
